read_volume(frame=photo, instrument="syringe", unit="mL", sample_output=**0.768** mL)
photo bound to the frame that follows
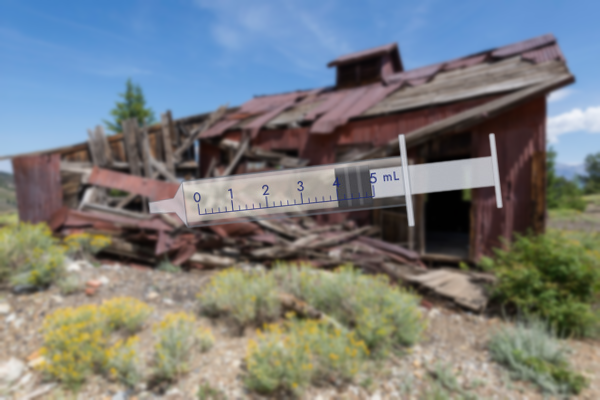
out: **4** mL
